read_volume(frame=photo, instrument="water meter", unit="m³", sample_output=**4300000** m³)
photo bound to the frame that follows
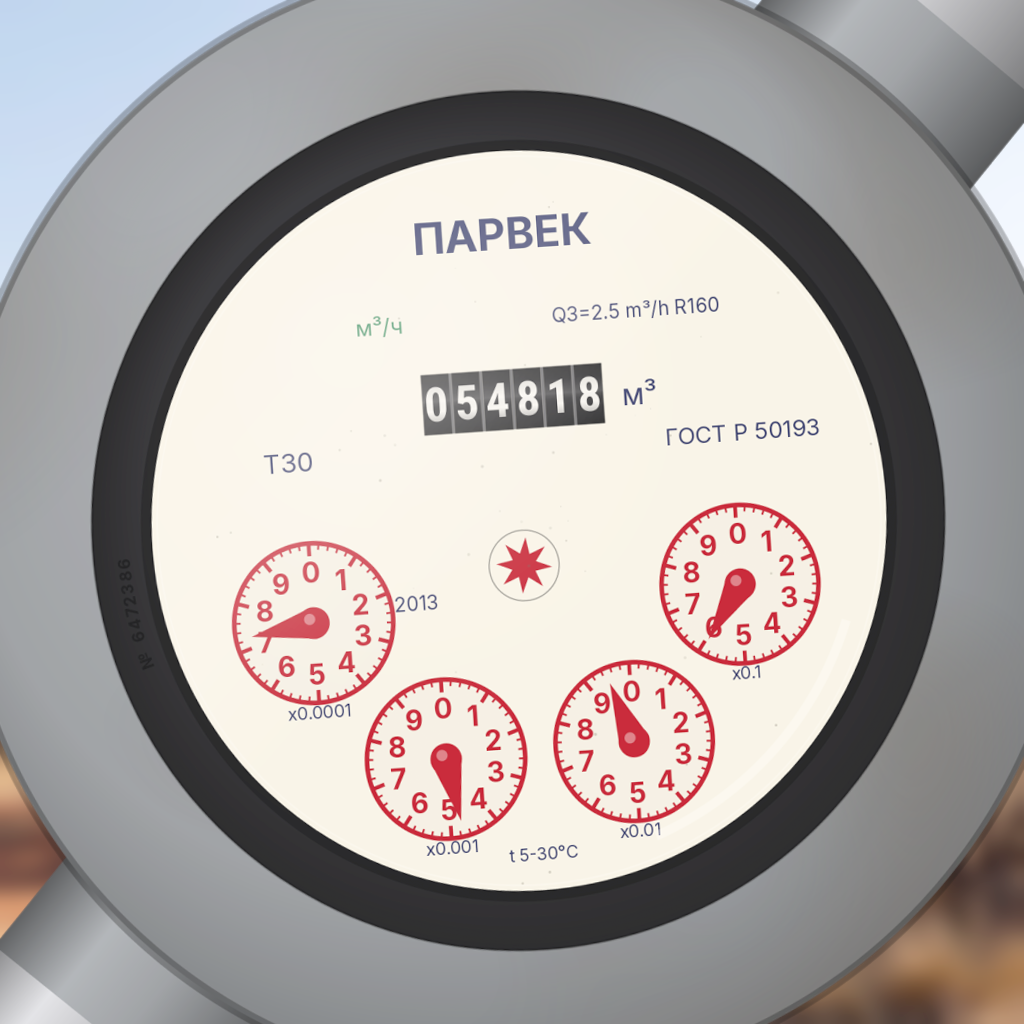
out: **54818.5947** m³
